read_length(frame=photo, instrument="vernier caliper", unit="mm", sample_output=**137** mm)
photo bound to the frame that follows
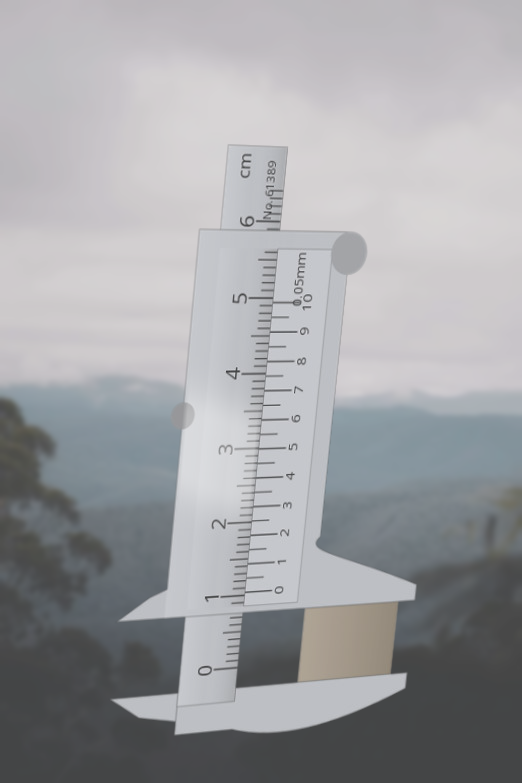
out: **10.4** mm
